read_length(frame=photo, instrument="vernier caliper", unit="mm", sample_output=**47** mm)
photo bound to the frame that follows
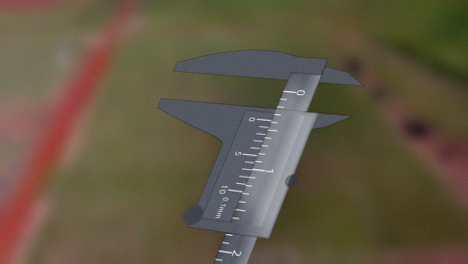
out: **3.8** mm
